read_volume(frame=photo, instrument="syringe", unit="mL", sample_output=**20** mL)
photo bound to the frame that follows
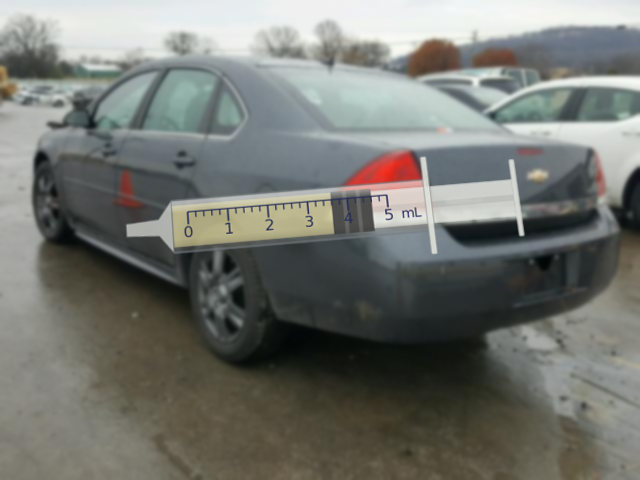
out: **3.6** mL
